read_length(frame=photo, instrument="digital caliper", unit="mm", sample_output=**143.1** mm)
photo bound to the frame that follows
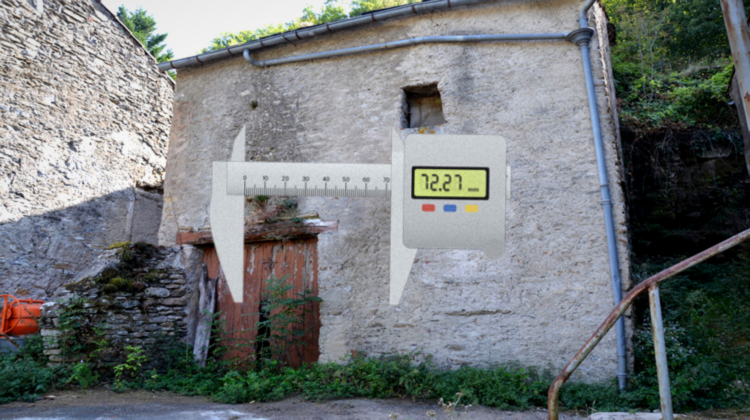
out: **72.27** mm
